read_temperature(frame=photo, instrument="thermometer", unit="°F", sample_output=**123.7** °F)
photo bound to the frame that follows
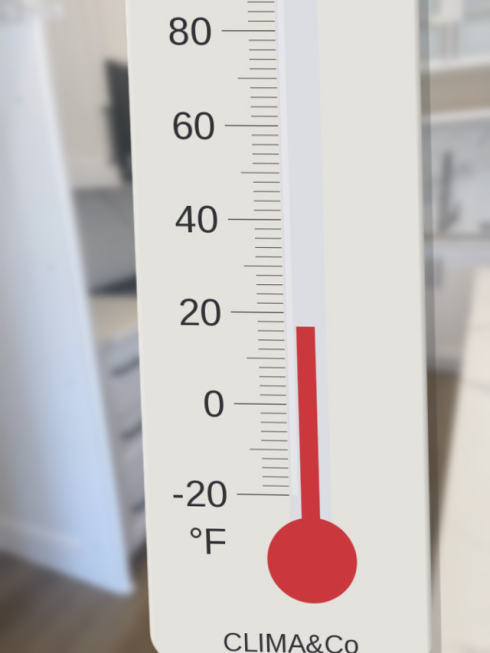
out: **17** °F
